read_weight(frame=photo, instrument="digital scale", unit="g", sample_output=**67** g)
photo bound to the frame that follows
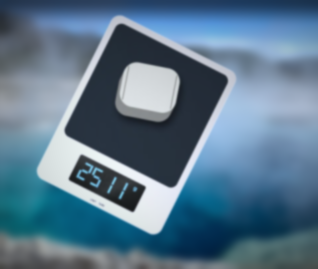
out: **2511** g
